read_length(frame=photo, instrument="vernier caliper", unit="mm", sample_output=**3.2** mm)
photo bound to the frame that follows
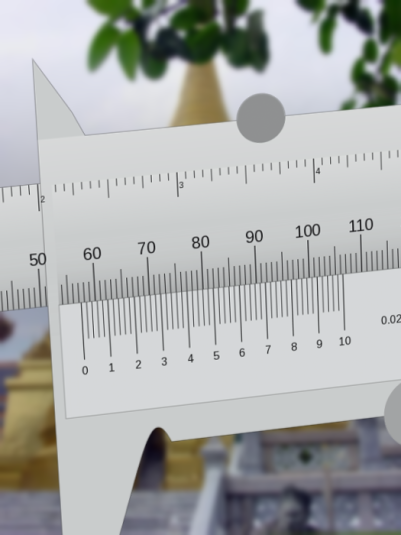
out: **57.4** mm
